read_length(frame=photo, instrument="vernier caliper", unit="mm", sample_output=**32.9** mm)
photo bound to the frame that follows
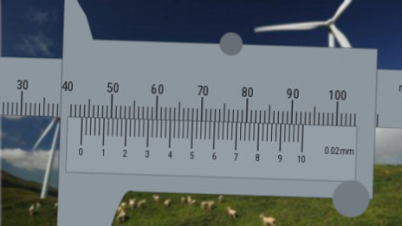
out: **43.5** mm
